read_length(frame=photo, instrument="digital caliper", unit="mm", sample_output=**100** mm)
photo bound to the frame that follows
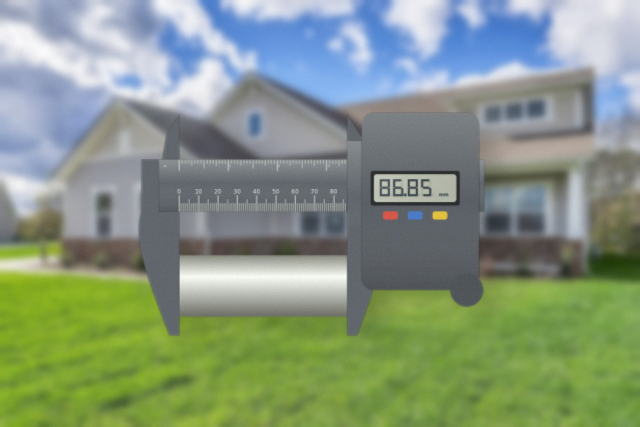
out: **86.85** mm
